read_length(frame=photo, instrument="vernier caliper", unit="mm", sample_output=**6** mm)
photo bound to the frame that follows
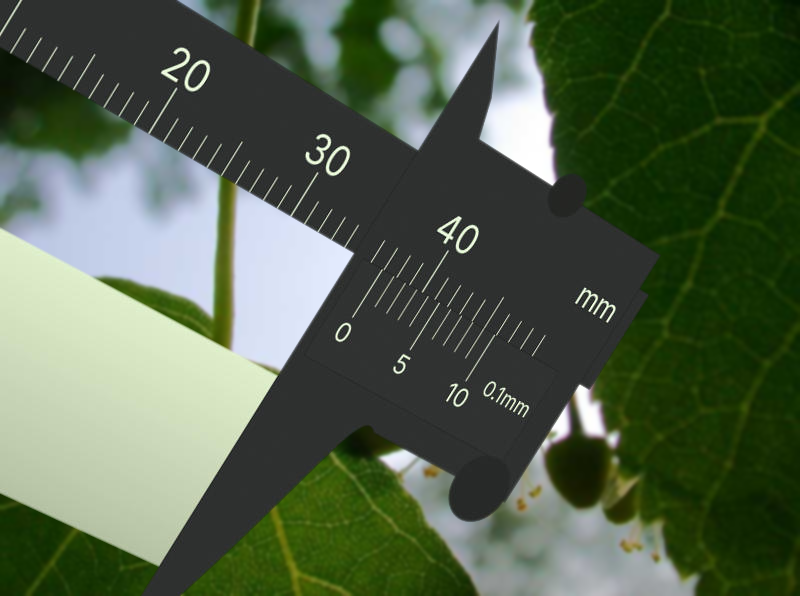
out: **36.9** mm
